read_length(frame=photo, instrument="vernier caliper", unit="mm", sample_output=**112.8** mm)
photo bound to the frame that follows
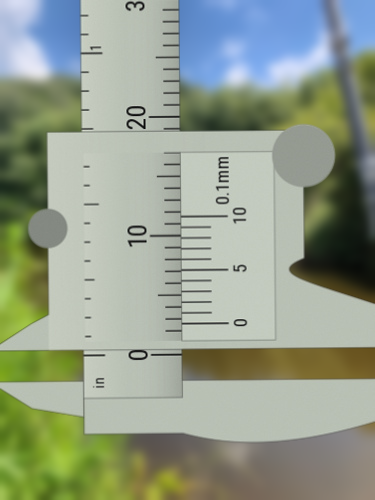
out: **2.6** mm
